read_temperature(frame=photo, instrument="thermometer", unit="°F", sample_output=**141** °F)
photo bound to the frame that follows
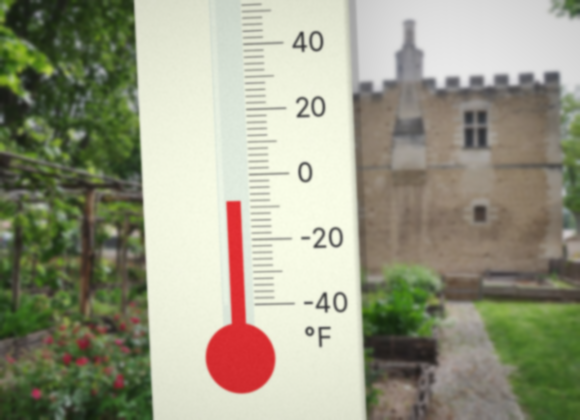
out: **-8** °F
